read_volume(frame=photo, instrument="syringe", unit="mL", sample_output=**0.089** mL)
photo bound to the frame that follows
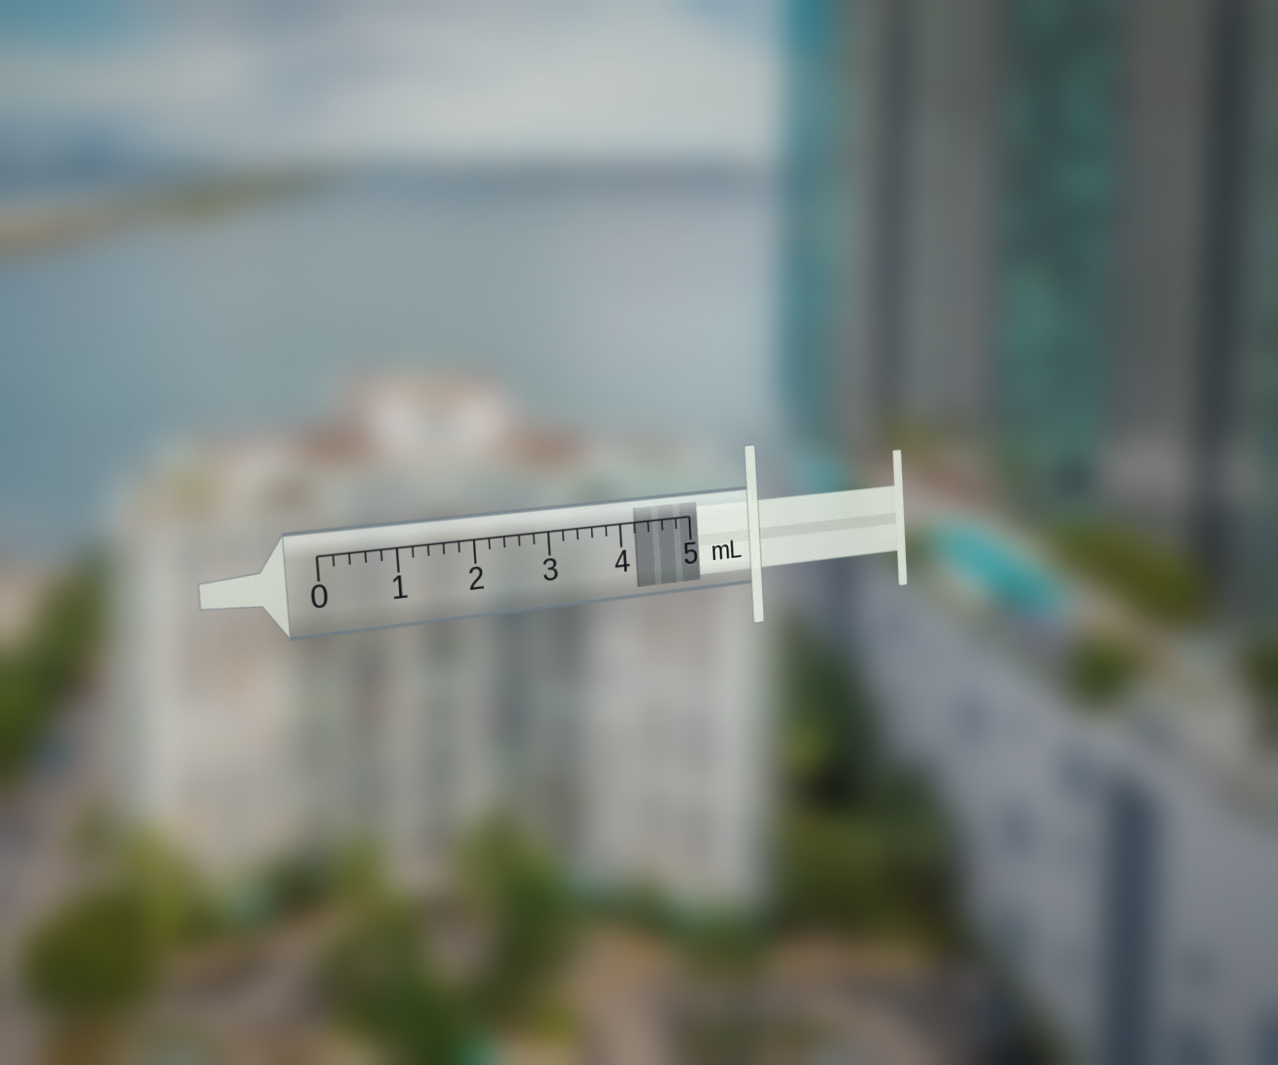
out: **4.2** mL
